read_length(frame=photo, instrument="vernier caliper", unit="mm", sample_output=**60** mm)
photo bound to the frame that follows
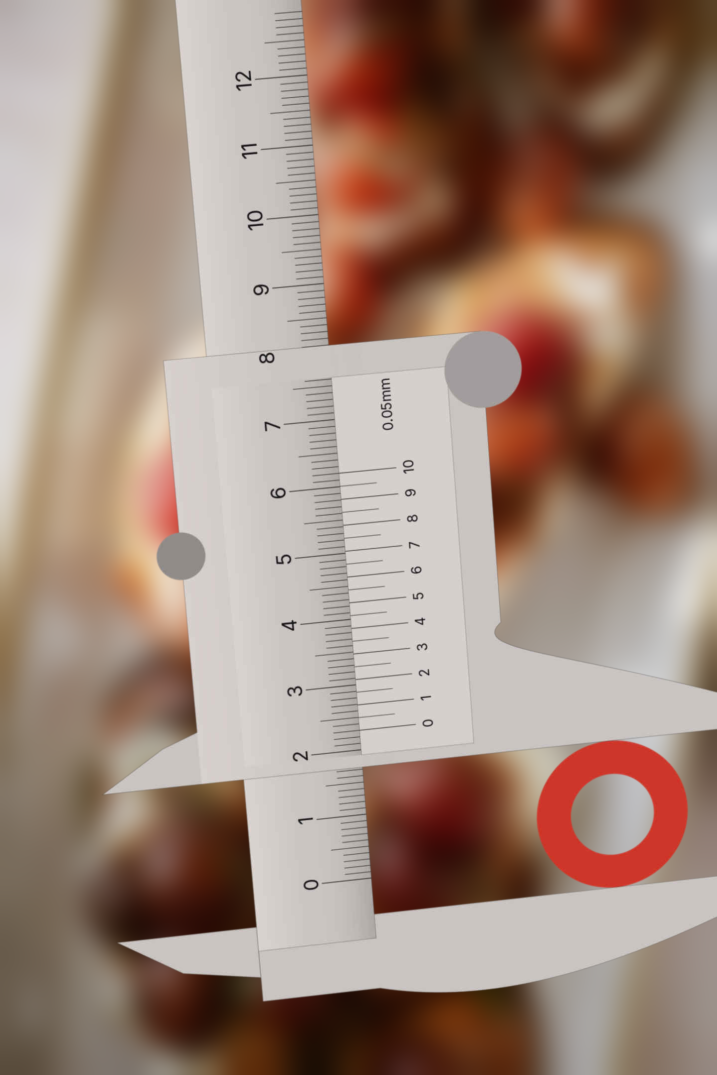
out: **23.0** mm
